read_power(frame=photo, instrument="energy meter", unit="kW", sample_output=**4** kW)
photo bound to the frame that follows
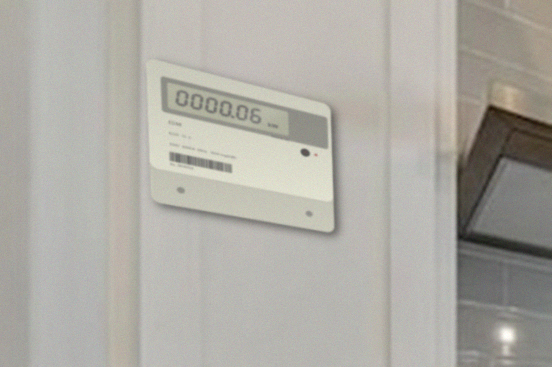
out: **0.06** kW
